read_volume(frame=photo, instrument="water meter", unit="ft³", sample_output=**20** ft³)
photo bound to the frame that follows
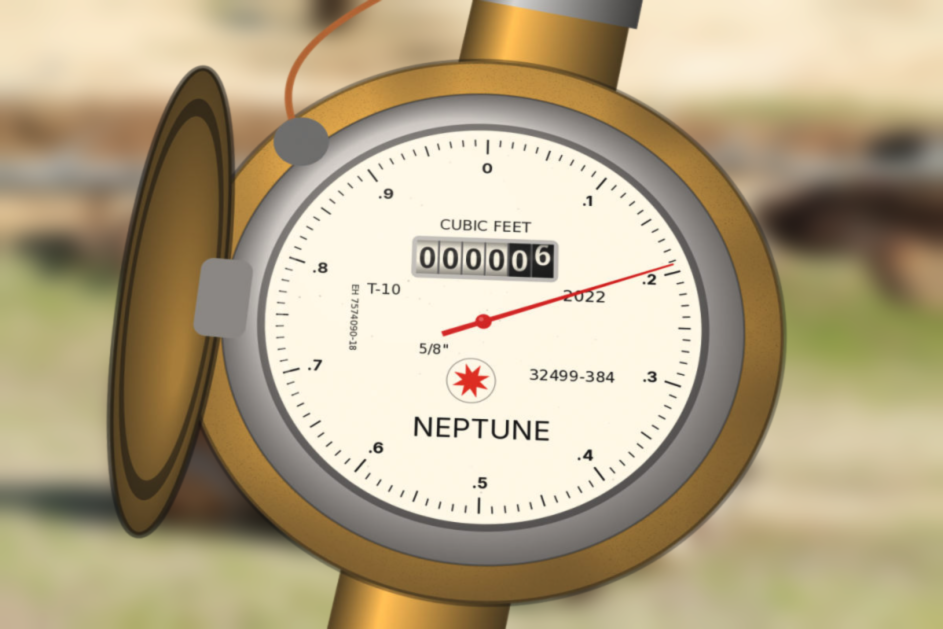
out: **6.19** ft³
